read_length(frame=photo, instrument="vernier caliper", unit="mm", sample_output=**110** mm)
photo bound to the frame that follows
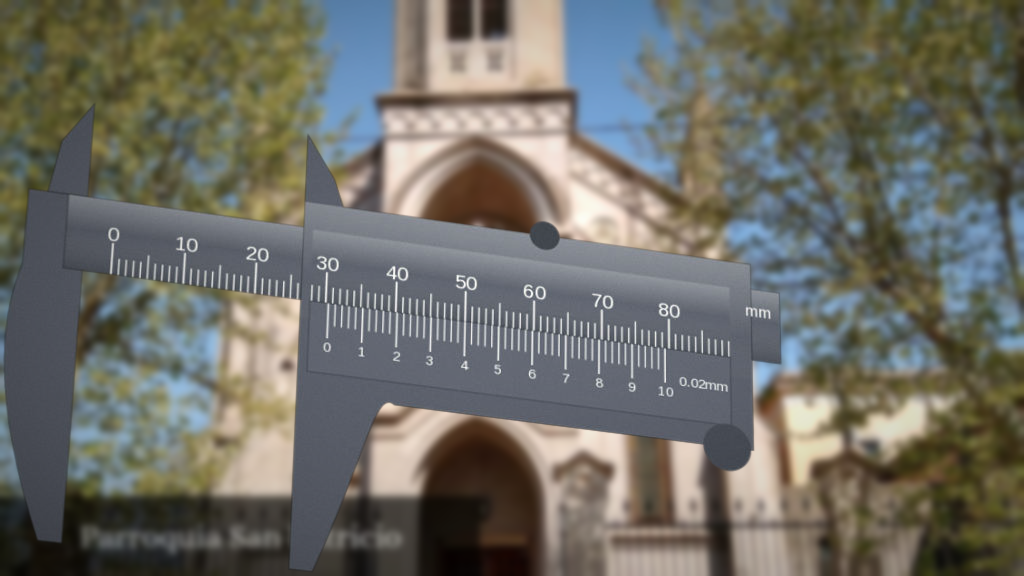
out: **30.4** mm
